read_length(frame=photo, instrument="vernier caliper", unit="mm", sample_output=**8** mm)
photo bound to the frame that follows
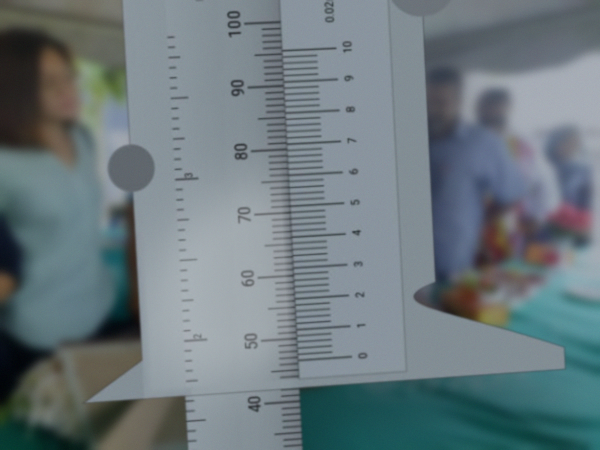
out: **46.5** mm
